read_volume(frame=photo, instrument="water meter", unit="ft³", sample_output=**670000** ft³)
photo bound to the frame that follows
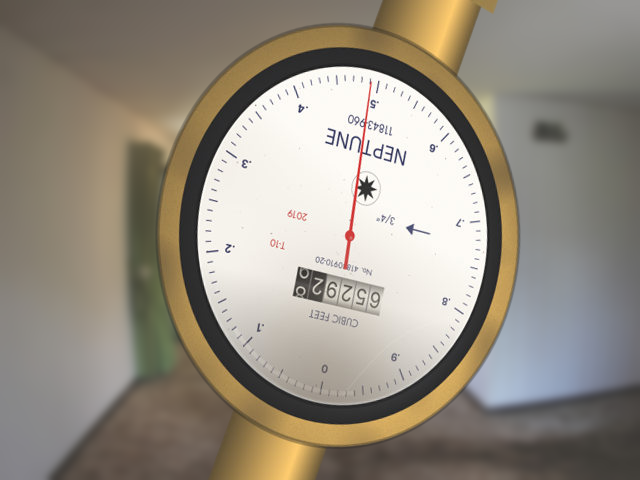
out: **652928.49** ft³
